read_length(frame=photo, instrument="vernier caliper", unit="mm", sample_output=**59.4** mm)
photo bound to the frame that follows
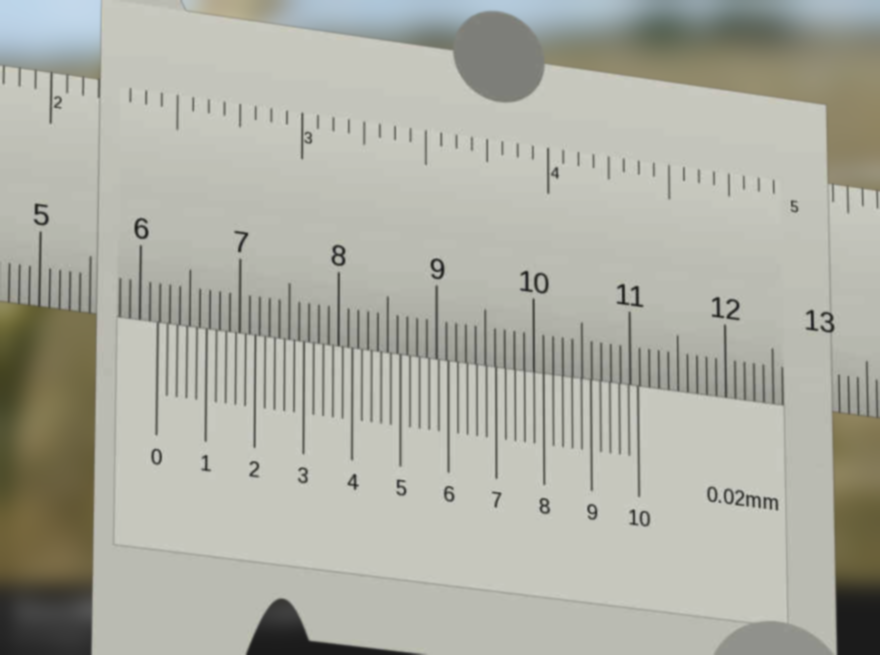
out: **61.8** mm
